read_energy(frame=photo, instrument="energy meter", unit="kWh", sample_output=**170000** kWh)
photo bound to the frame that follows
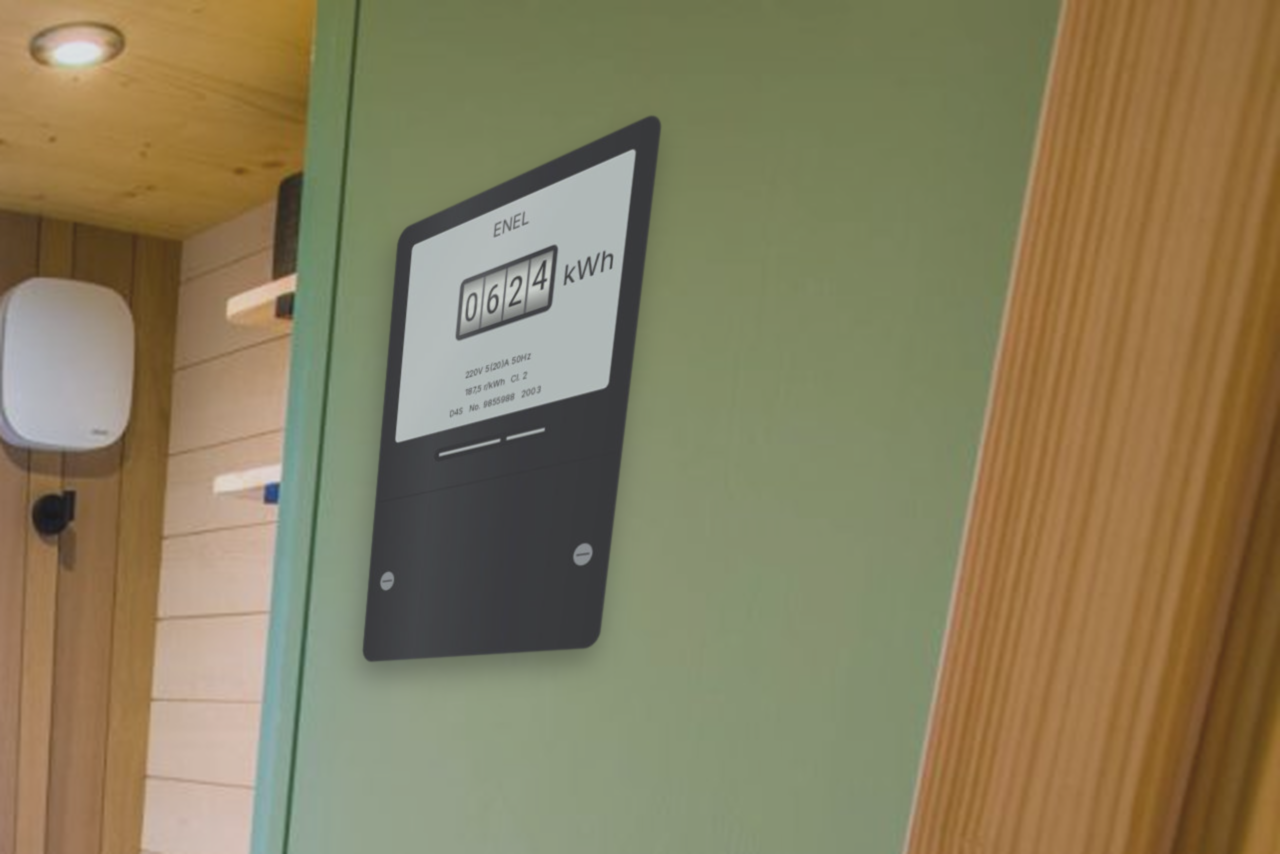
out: **624** kWh
